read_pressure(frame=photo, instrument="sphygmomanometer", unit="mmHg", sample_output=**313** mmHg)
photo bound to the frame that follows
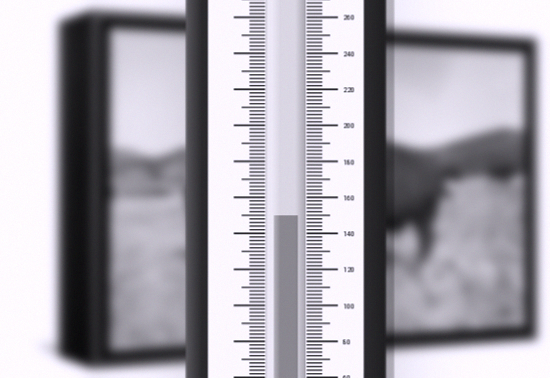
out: **150** mmHg
